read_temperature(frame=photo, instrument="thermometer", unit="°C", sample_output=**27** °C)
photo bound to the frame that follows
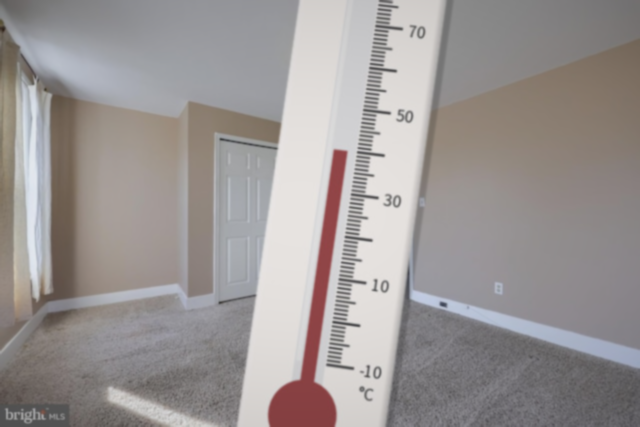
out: **40** °C
